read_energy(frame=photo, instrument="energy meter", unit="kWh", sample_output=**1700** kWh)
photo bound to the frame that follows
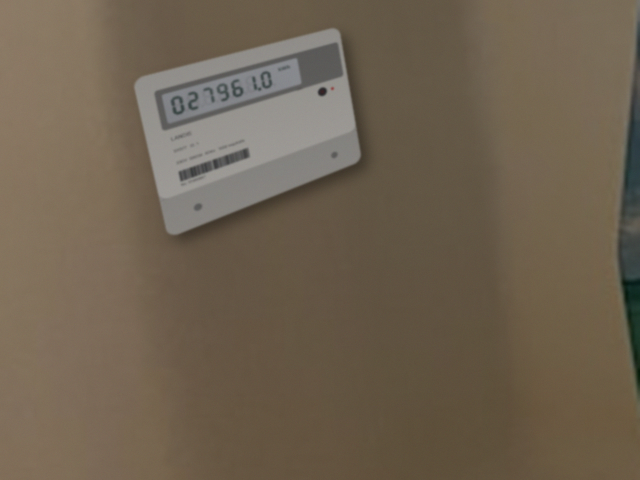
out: **27961.0** kWh
